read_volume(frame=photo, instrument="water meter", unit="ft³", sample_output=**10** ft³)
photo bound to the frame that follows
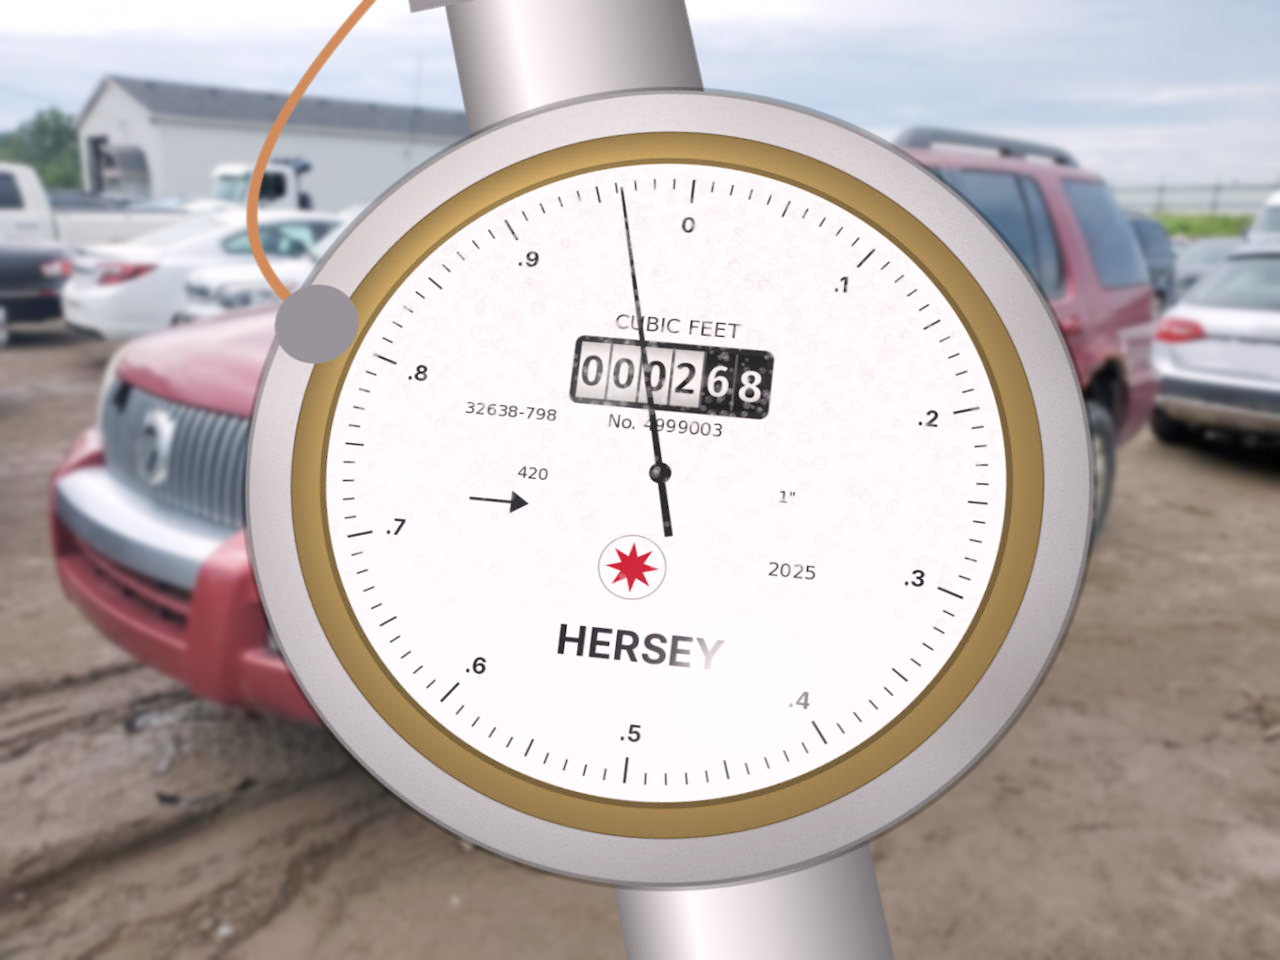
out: **267.96** ft³
